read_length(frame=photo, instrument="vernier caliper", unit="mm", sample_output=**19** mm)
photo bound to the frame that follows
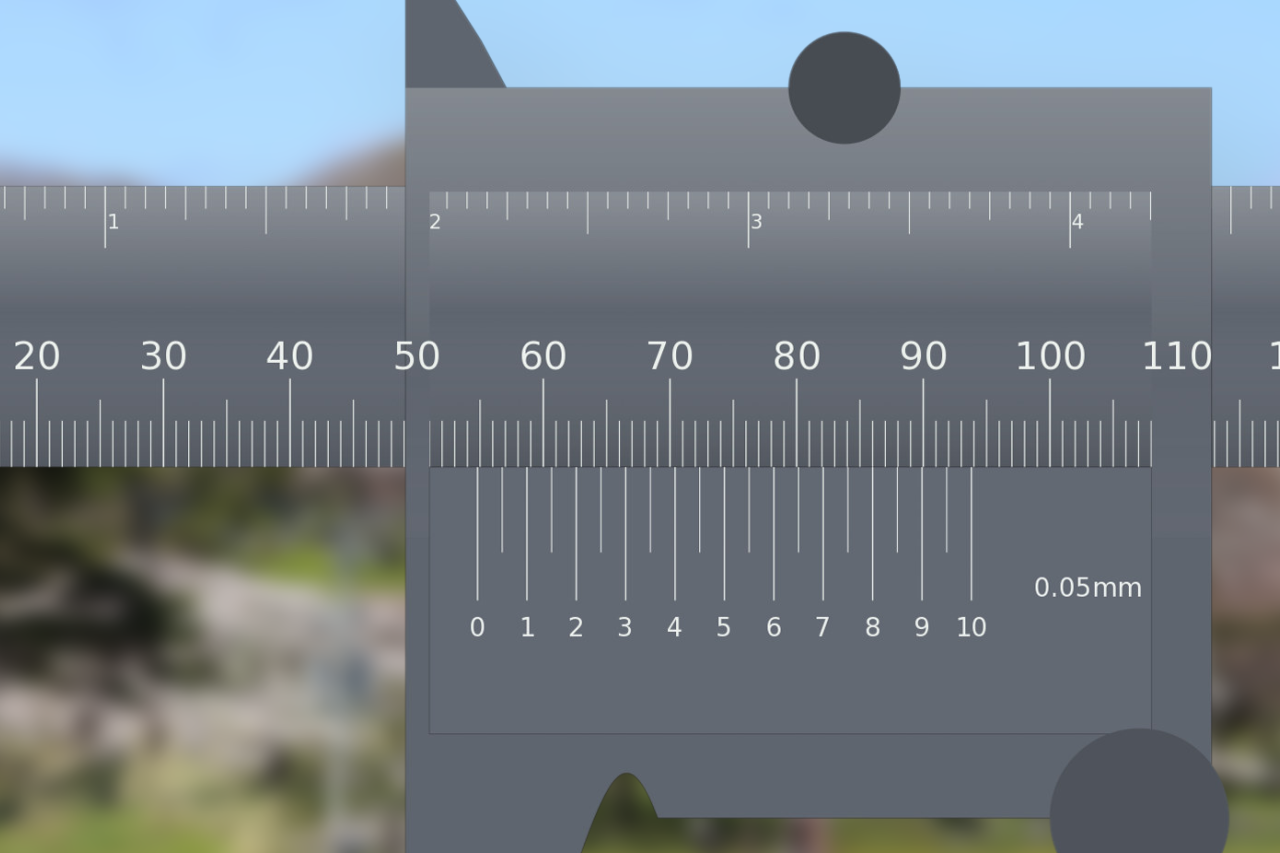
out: **54.8** mm
